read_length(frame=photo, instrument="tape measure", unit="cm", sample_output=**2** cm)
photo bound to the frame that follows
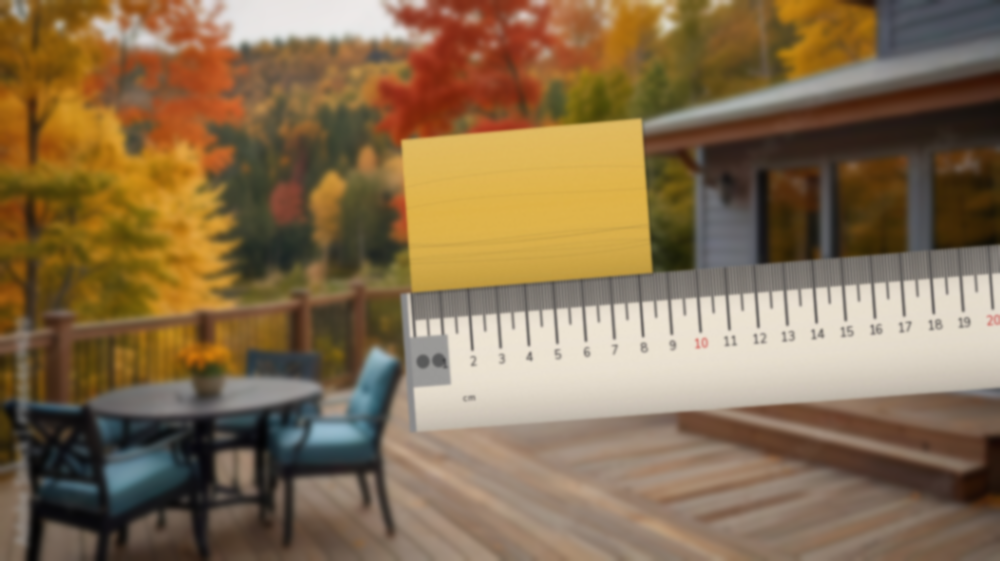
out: **8.5** cm
